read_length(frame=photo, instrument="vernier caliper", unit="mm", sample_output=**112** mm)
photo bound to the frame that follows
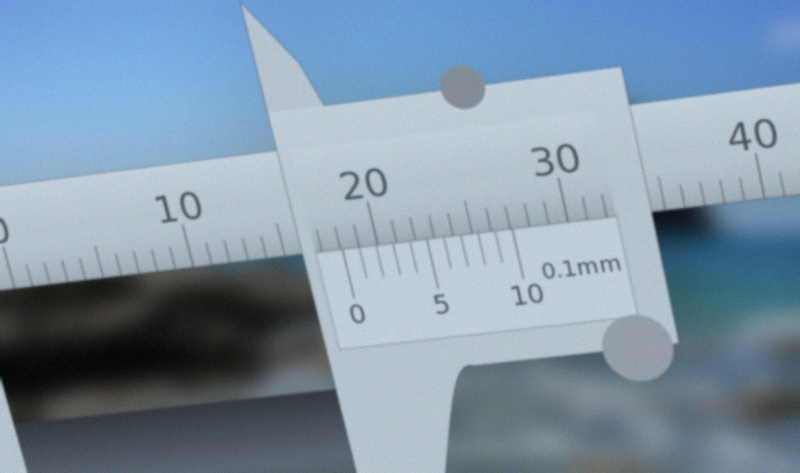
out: **18.1** mm
